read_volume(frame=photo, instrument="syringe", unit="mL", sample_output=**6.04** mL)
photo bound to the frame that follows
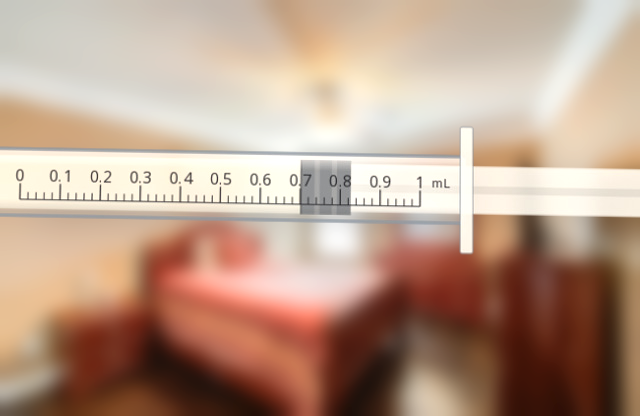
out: **0.7** mL
